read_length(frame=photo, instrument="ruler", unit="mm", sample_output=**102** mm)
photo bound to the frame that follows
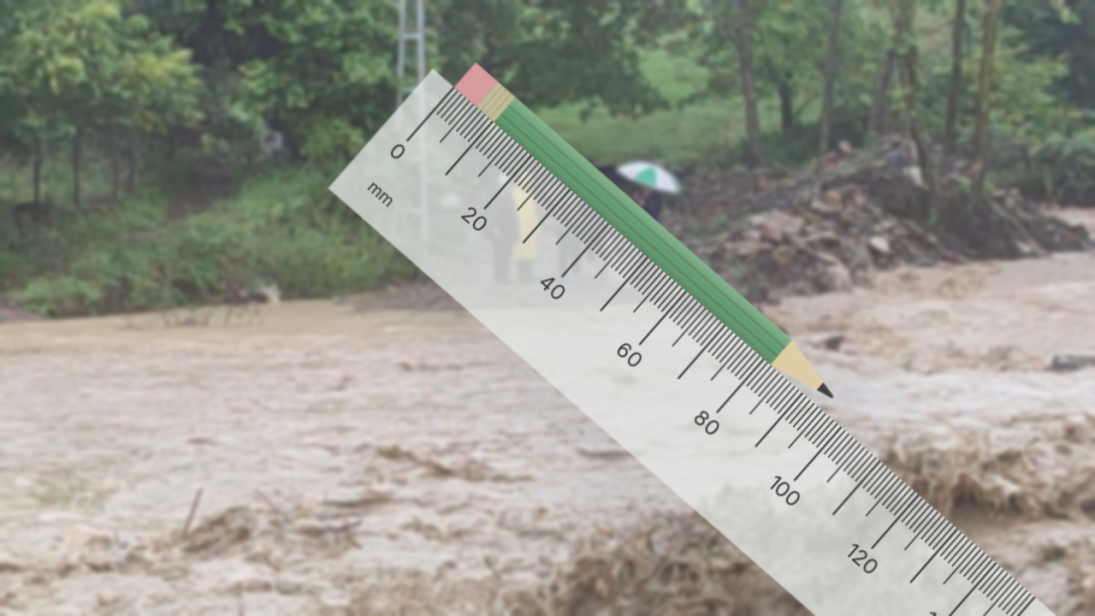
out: **95** mm
